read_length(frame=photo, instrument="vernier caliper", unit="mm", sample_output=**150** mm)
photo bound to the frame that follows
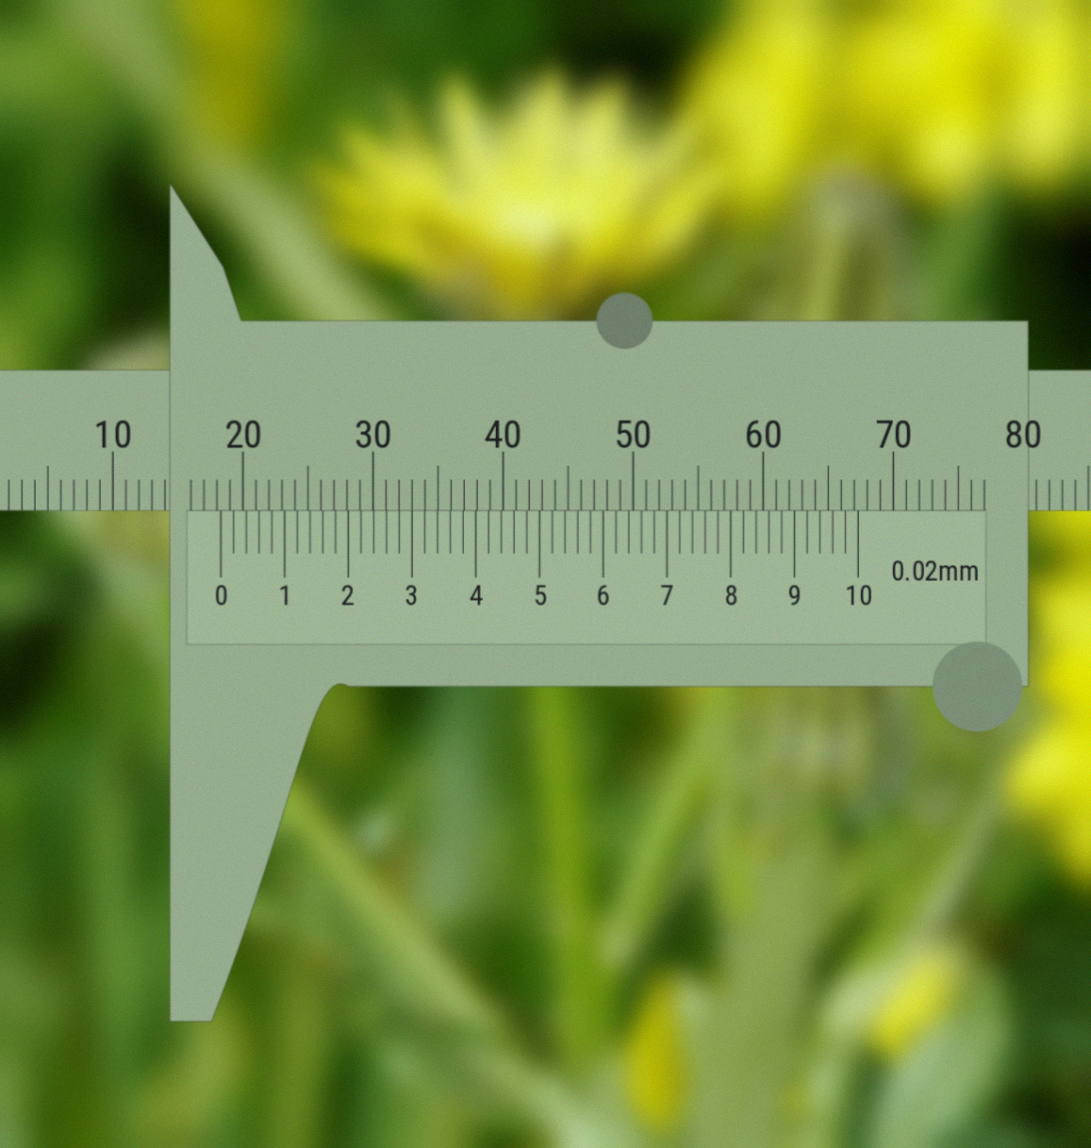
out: **18.3** mm
